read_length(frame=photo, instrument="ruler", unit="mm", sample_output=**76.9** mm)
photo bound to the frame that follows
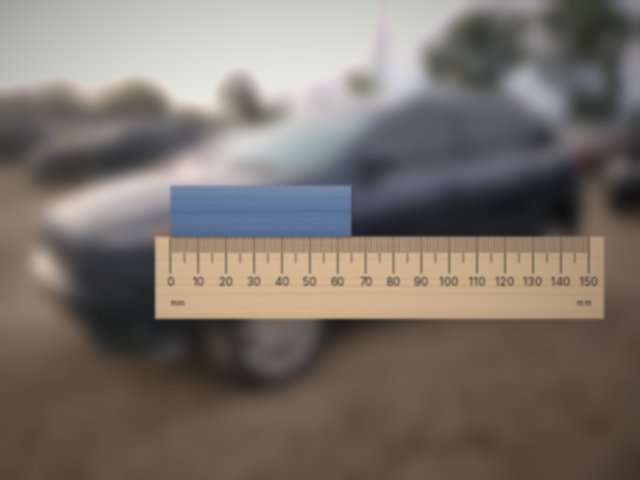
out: **65** mm
